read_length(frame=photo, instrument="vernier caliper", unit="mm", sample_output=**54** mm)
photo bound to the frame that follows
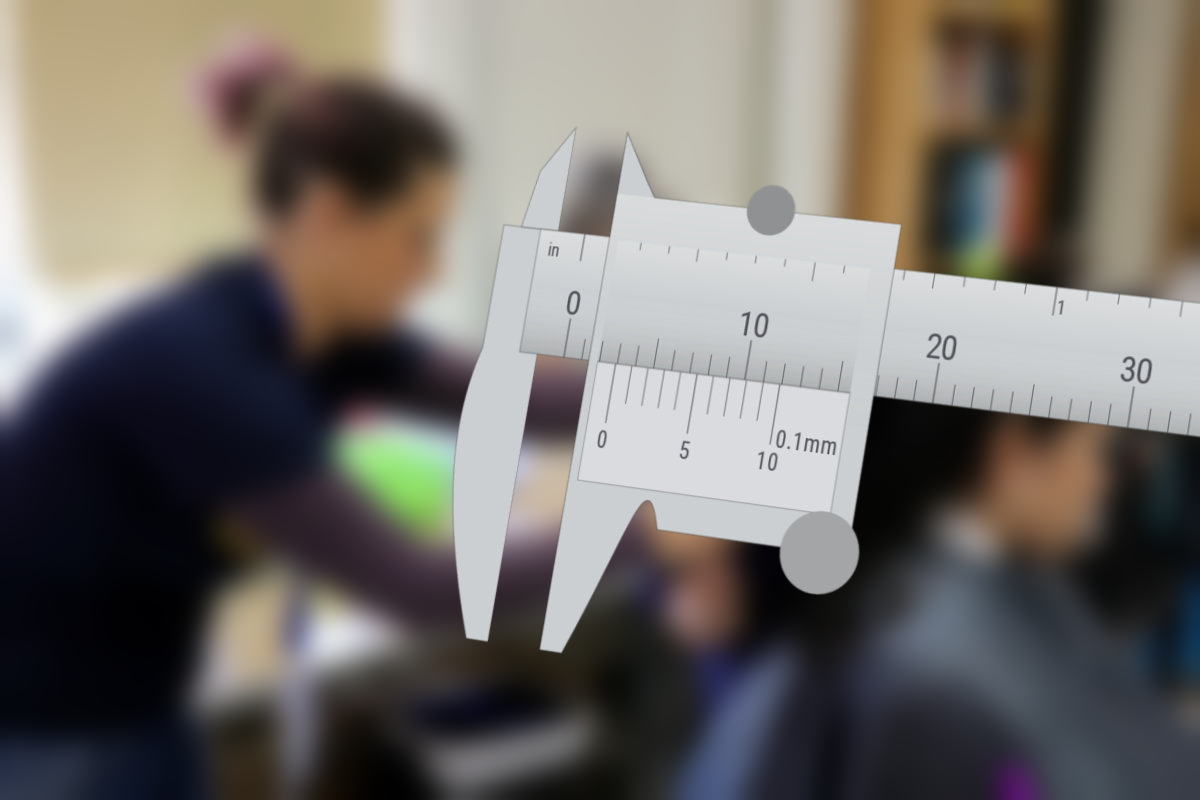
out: **2.9** mm
